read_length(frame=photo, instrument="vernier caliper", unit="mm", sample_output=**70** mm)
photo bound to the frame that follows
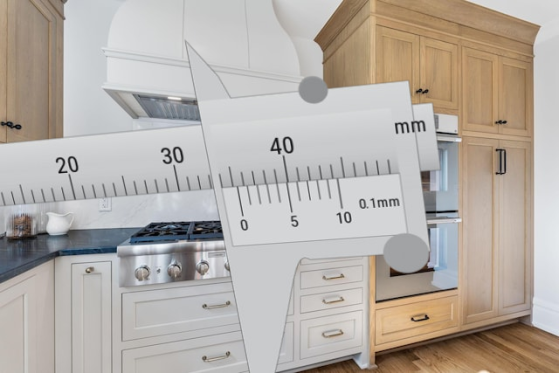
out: **35.4** mm
